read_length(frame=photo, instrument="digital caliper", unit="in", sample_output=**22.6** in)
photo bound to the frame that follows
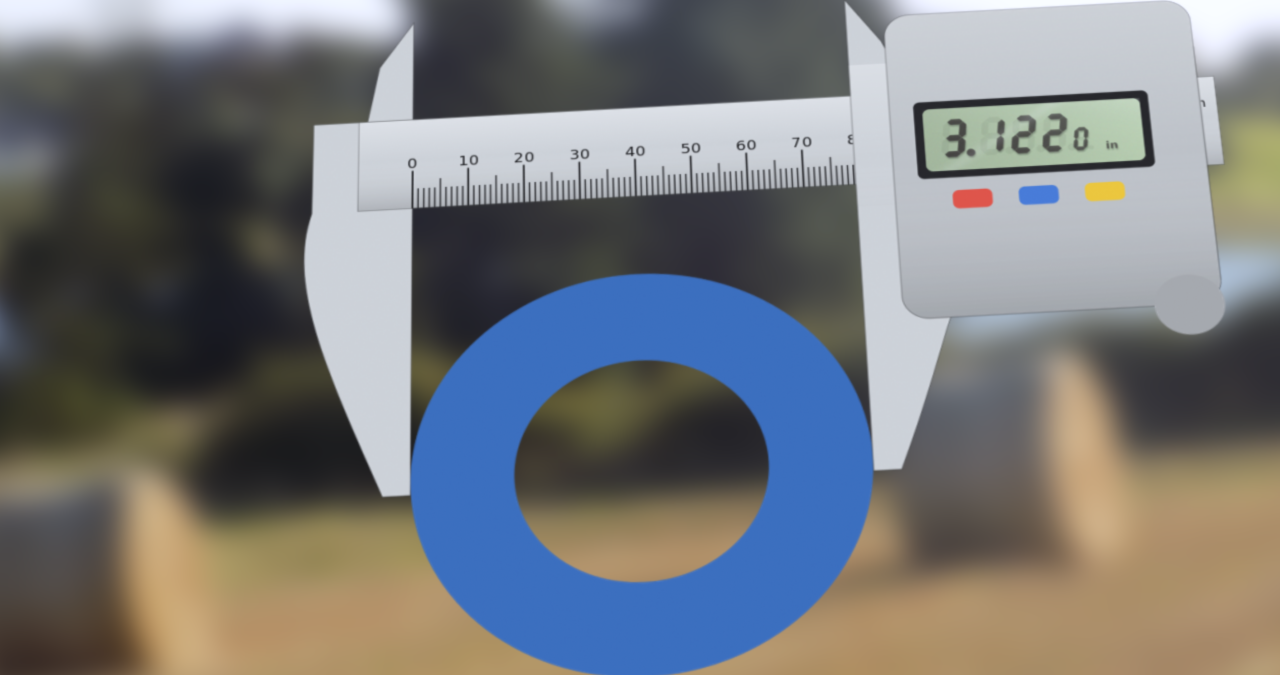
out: **3.1220** in
